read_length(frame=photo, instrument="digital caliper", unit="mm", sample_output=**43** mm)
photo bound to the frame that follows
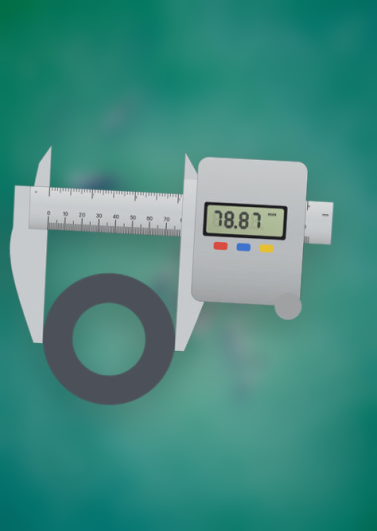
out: **78.87** mm
